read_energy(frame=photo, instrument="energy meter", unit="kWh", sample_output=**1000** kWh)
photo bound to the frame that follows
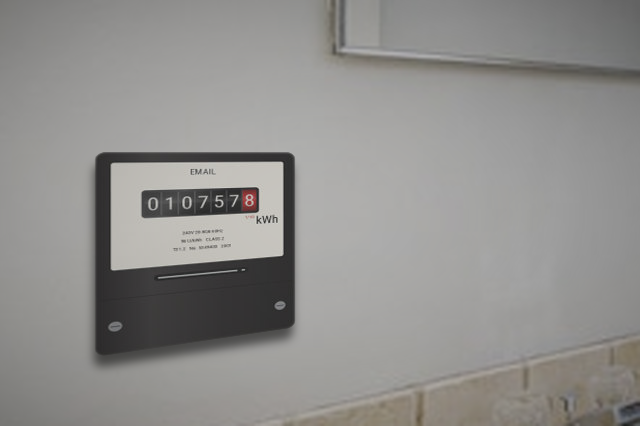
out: **10757.8** kWh
